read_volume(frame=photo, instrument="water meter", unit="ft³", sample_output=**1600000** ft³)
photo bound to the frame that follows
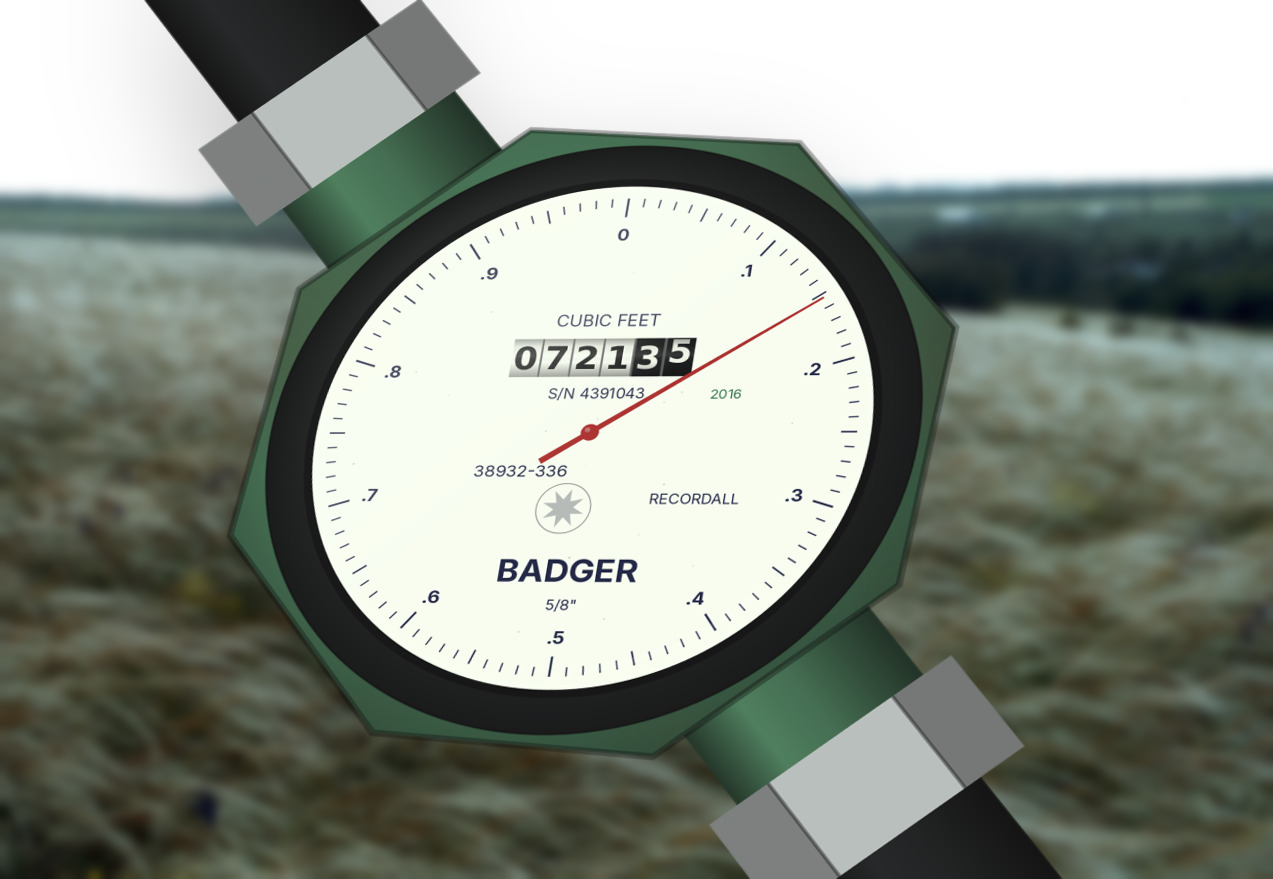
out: **72135.15** ft³
